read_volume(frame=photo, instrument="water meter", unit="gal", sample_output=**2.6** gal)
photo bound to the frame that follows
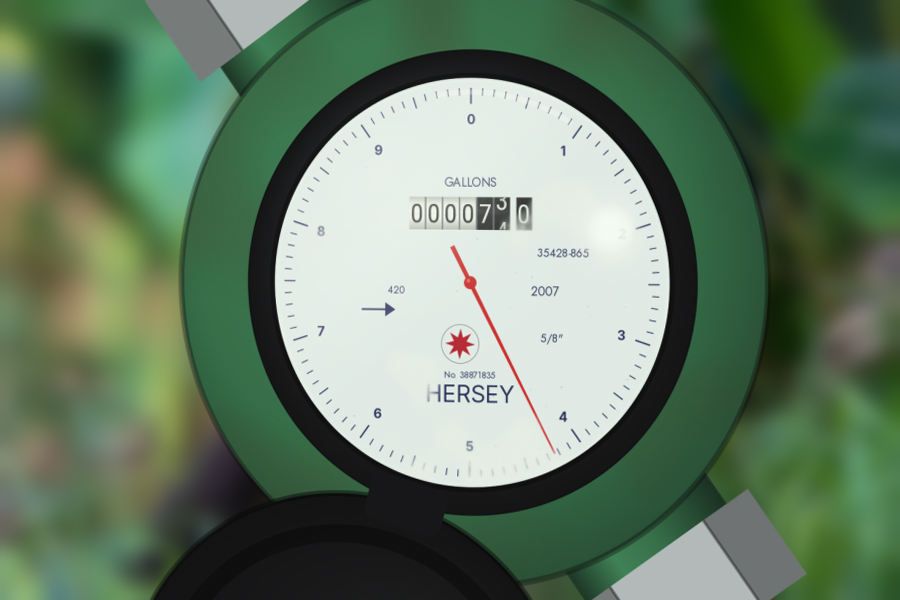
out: **734.2** gal
